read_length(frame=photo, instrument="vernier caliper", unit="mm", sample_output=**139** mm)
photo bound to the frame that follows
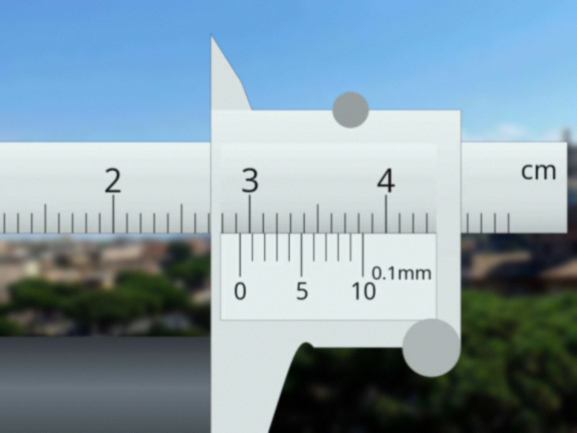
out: **29.3** mm
